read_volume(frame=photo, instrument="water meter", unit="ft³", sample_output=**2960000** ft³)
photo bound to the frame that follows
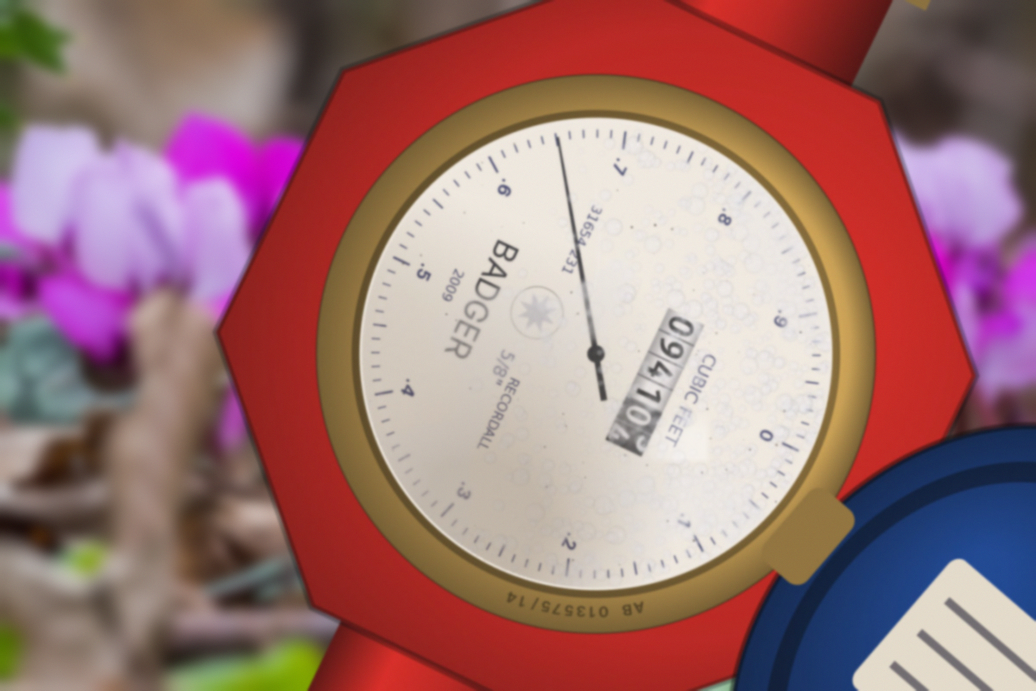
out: **94103.65** ft³
